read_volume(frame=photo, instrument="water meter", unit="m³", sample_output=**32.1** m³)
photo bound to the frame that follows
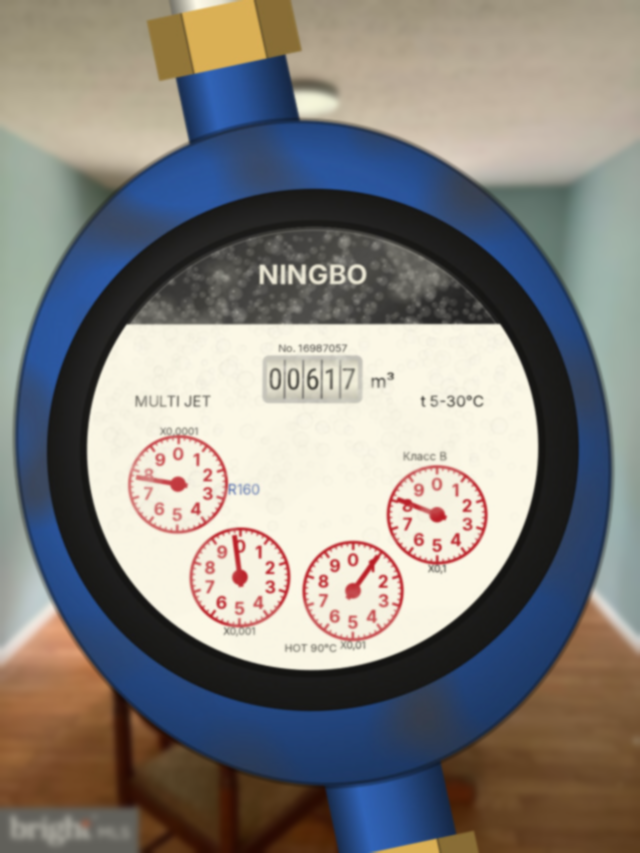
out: **617.8097** m³
